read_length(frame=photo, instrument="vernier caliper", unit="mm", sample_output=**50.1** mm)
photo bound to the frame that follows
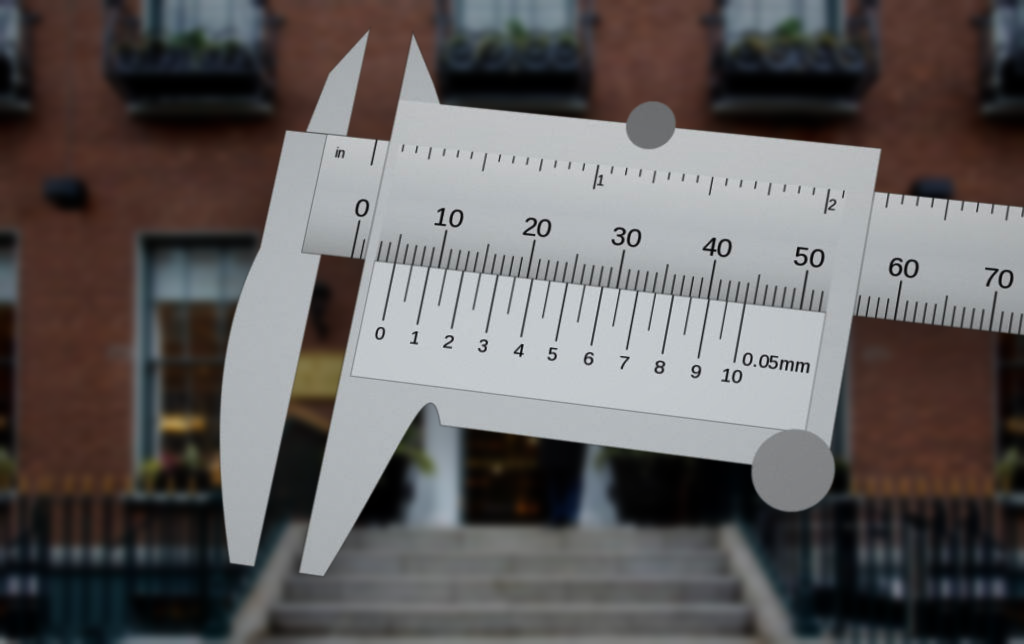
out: **5.0** mm
